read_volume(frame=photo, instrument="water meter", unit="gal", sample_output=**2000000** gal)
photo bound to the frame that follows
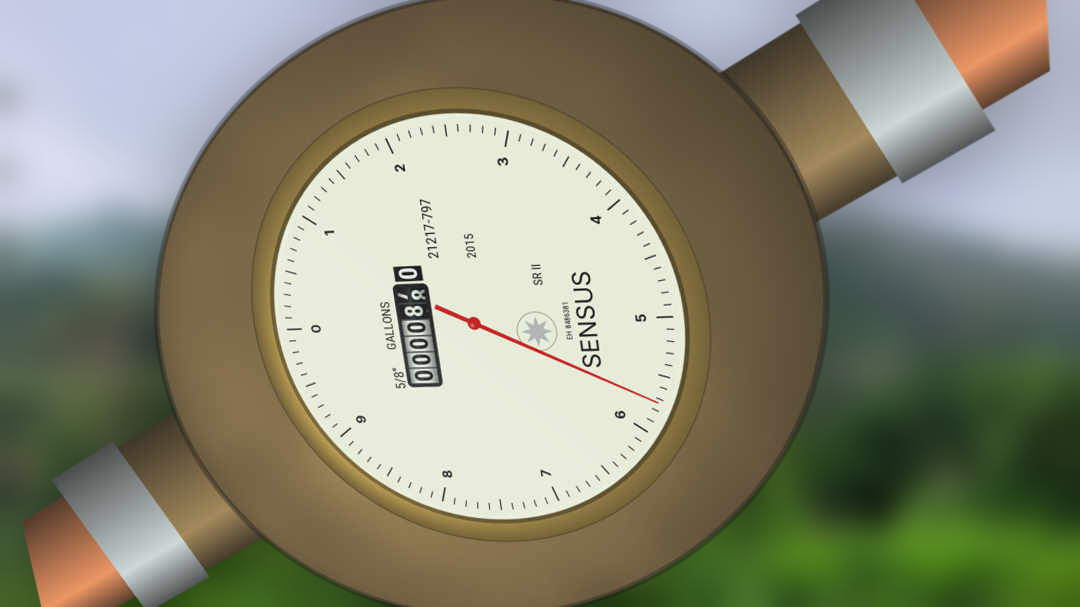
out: **875.7** gal
